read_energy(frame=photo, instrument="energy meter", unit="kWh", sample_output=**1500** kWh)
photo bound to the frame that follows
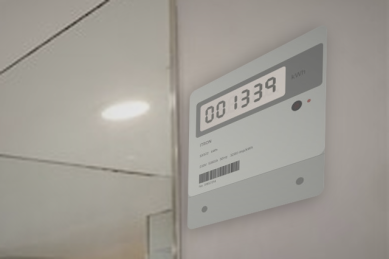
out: **1339** kWh
